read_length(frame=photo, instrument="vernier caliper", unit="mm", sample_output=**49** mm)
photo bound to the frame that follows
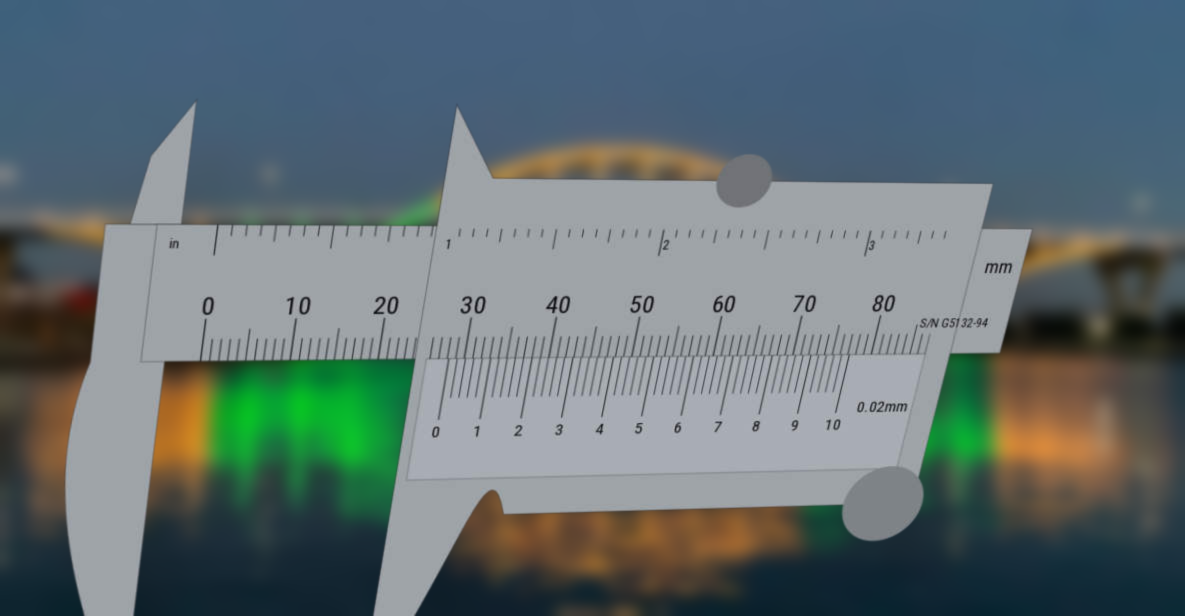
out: **28.2** mm
